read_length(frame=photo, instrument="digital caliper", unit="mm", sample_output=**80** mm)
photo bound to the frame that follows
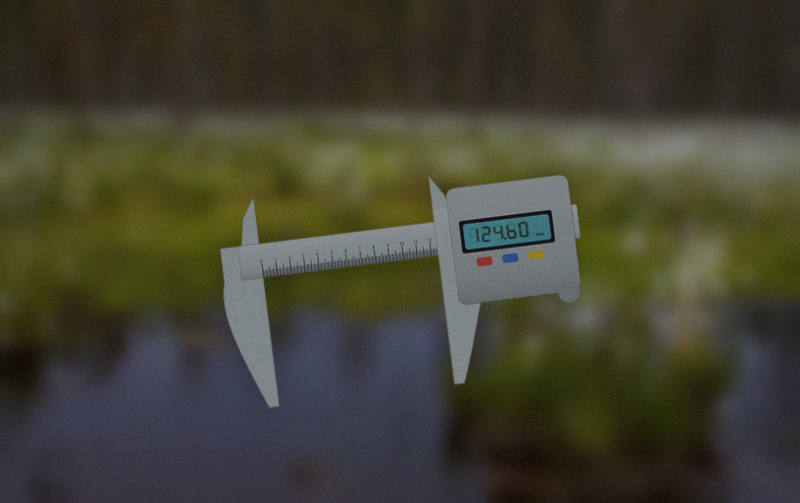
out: **124.60** mm
